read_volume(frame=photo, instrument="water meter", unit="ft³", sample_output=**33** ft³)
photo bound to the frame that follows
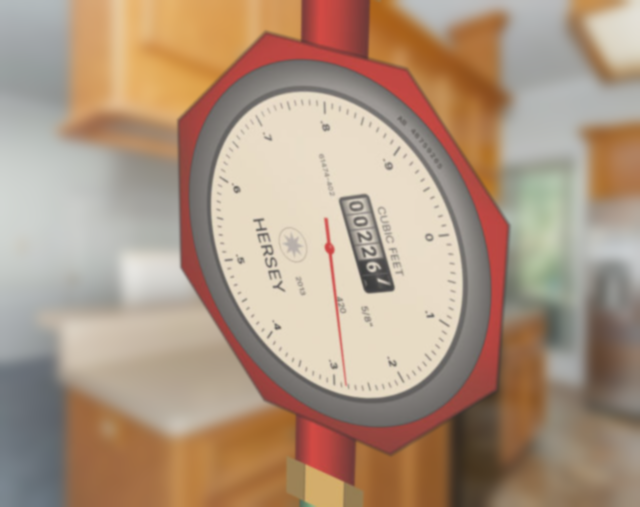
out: **2267.28** ft³
